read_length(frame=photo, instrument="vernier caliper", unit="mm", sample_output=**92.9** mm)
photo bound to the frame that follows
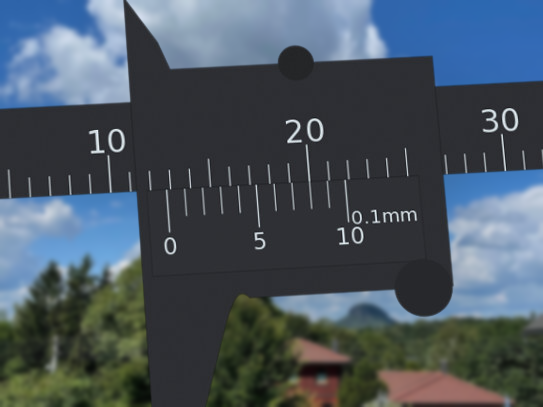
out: **12.8** mm
